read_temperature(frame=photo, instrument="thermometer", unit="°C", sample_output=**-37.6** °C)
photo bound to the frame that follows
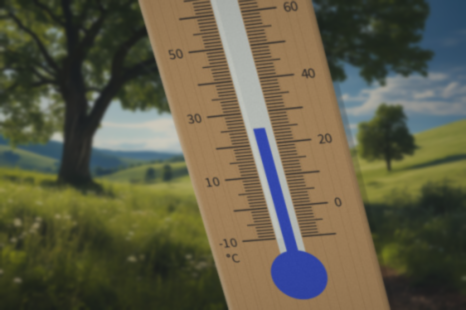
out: **25** °C
